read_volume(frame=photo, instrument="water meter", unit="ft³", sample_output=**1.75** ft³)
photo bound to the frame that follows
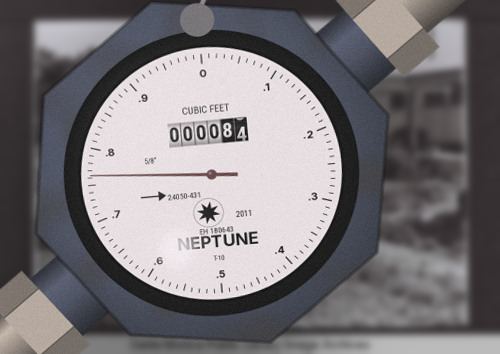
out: **83.76** ft³
